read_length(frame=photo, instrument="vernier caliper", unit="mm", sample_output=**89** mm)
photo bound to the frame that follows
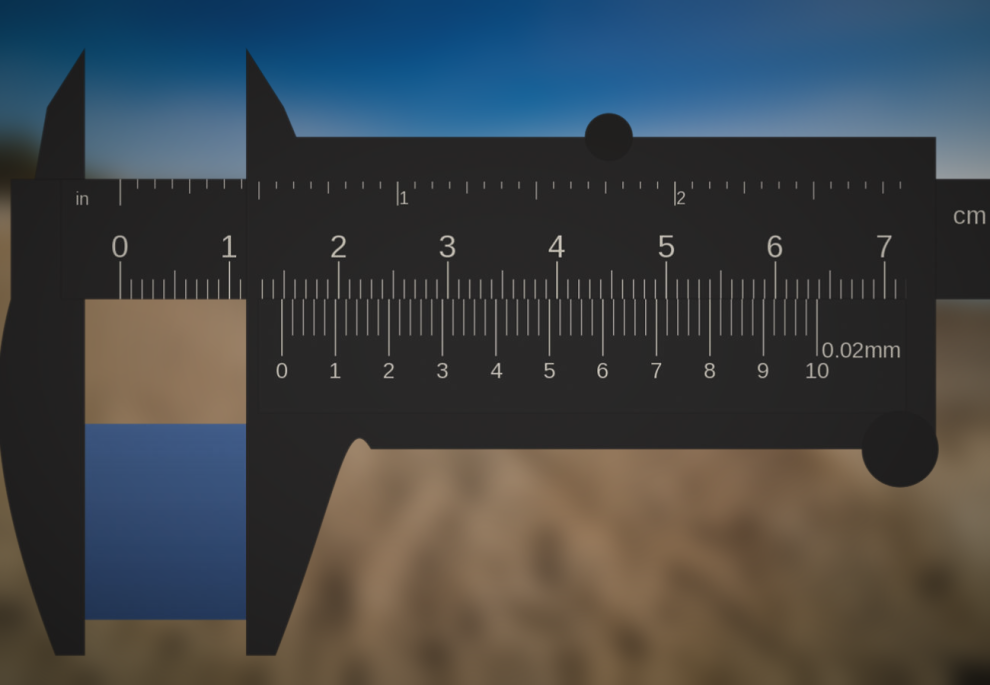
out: **14.8** mm
